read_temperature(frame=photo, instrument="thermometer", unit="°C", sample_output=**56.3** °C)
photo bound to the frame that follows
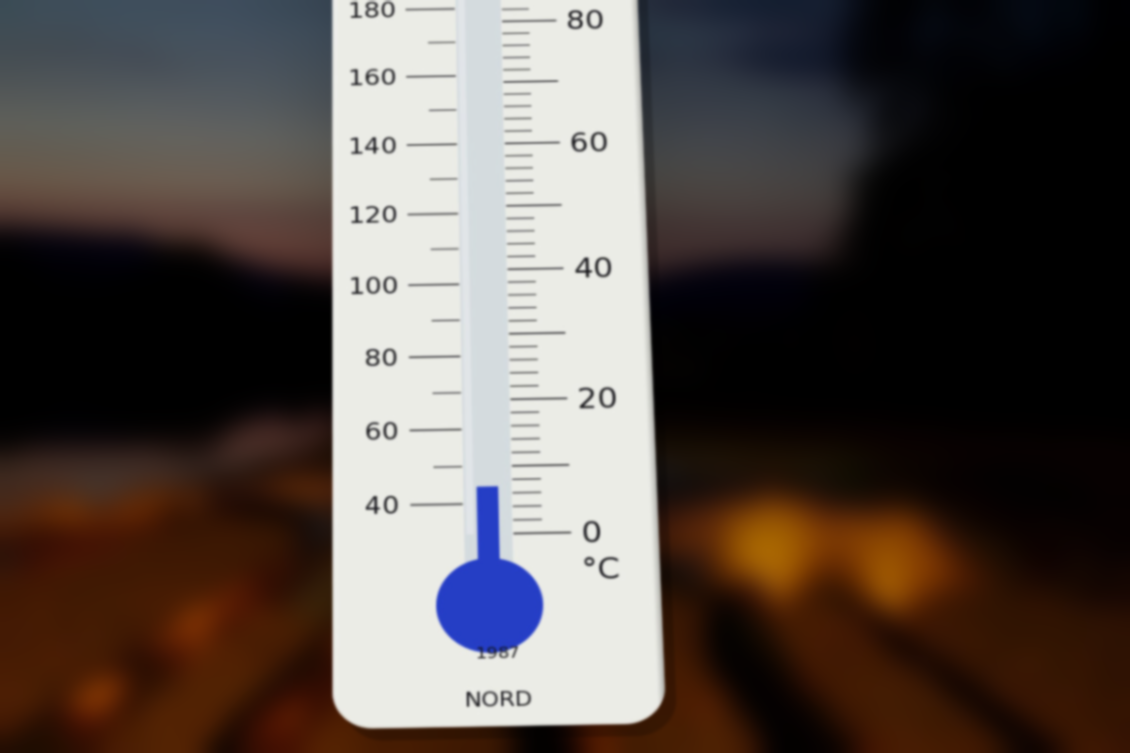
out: **7** °C
